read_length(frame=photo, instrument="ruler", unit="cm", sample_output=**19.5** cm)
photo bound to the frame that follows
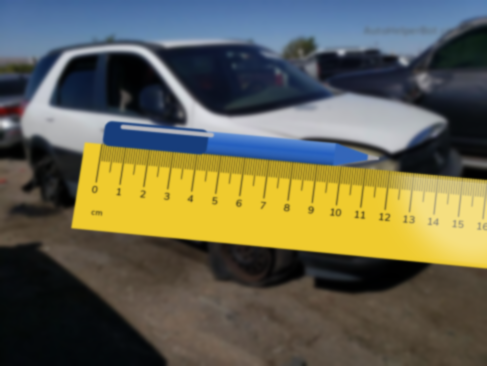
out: **11.5** cm
